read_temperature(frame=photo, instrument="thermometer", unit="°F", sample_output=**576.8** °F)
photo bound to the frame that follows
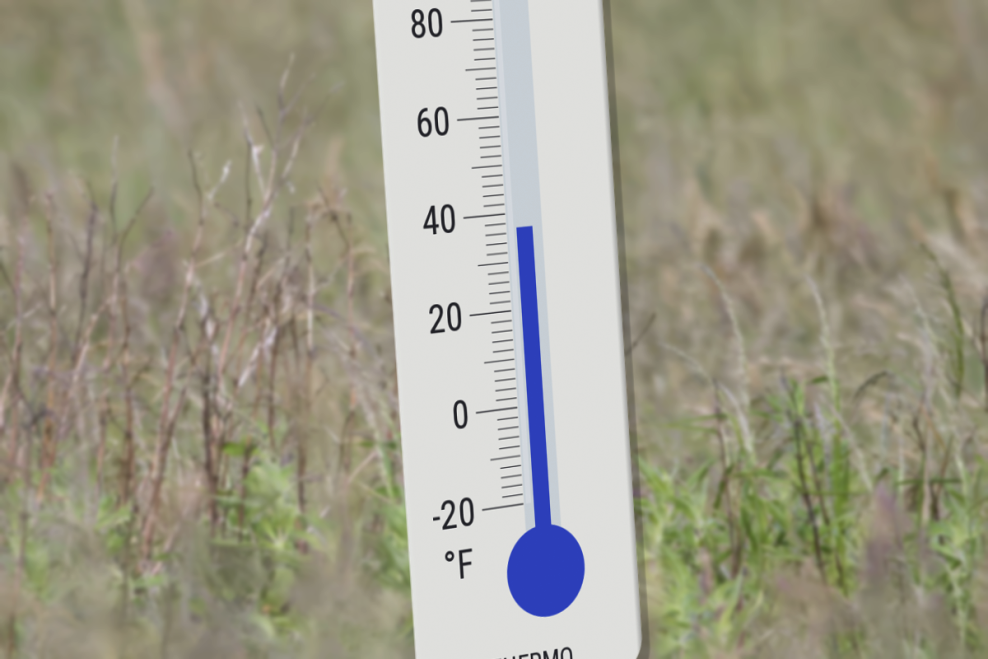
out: **37** °F
